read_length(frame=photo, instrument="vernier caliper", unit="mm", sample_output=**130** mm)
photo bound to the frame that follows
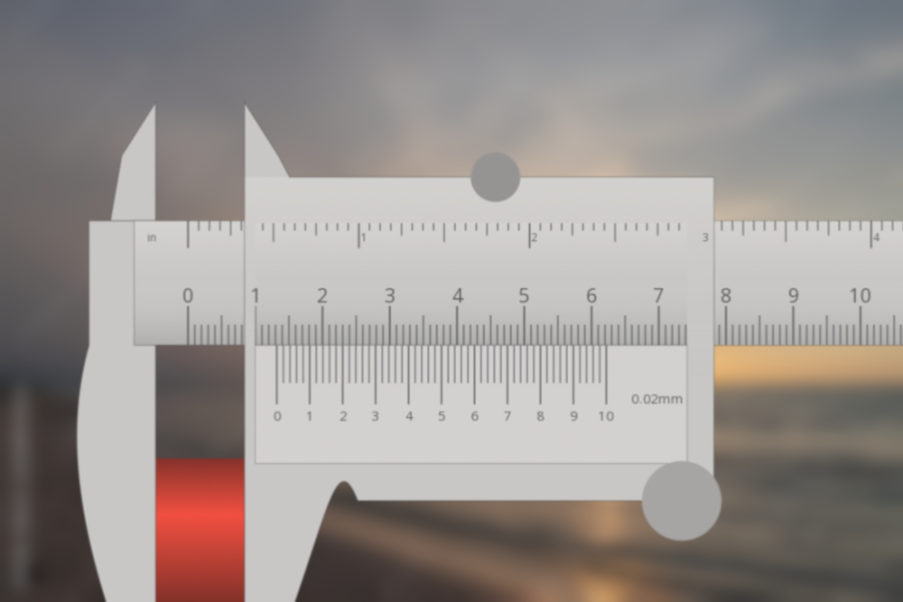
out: **13.2** mm
